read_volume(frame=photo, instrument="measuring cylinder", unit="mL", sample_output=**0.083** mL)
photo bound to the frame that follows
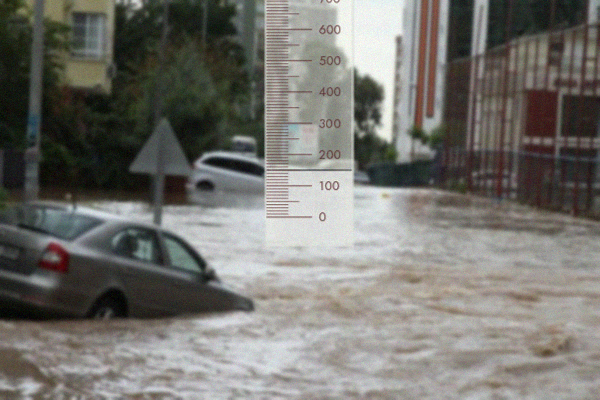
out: **150** mL
